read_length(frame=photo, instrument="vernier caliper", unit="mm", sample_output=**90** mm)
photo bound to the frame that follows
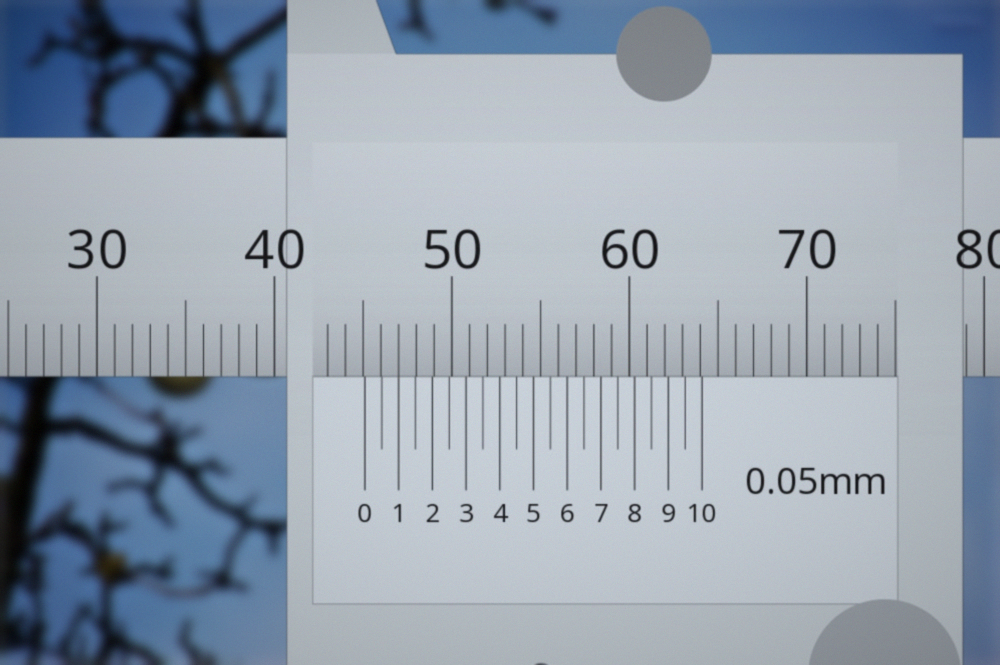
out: **45.1** mm
